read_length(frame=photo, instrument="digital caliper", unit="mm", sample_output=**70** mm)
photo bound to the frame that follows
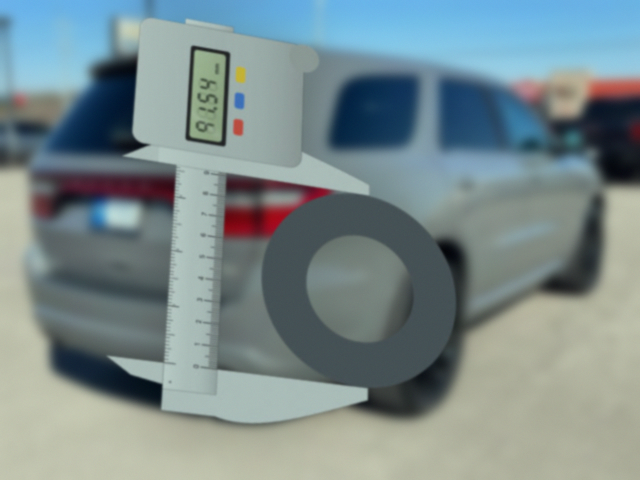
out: **91.54** mm
